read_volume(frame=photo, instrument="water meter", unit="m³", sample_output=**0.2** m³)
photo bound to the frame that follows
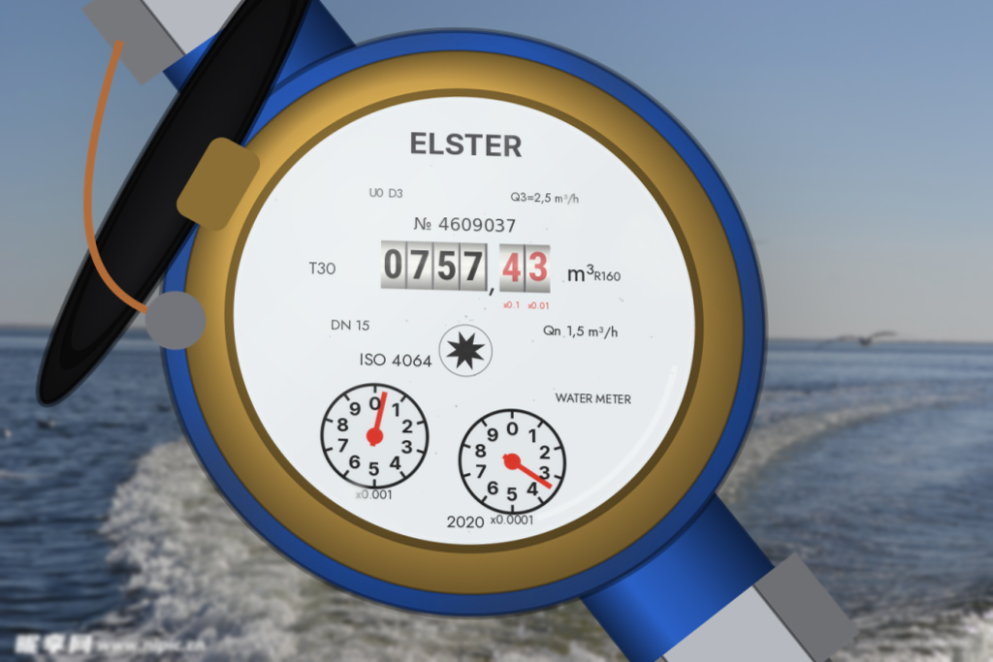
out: **757.4303** m³
